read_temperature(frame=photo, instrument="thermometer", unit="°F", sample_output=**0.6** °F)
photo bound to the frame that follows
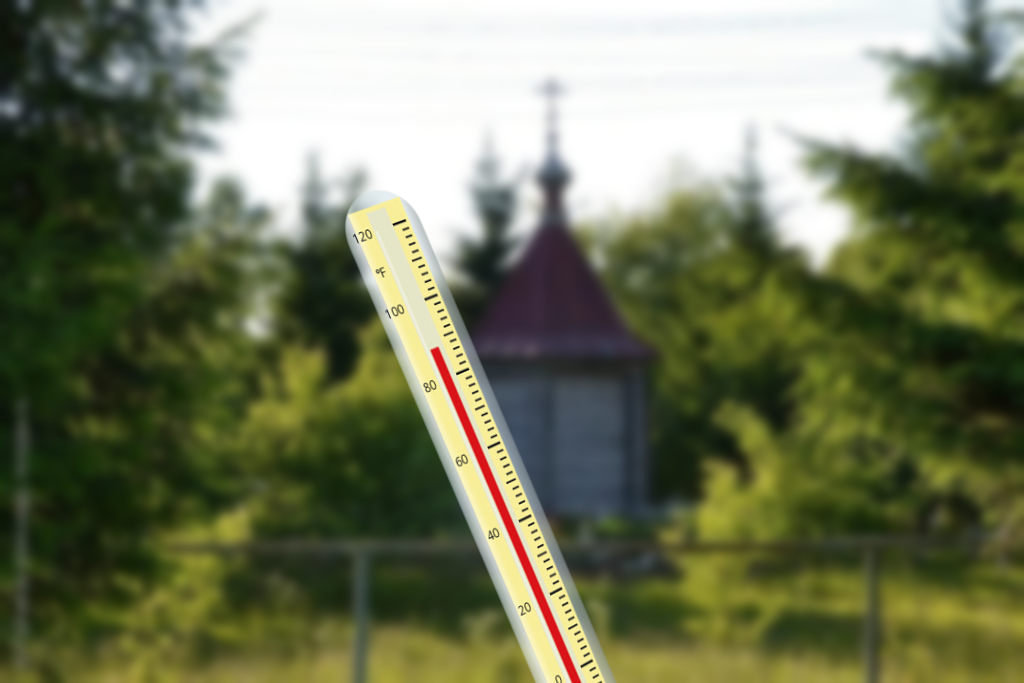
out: **88** °F
